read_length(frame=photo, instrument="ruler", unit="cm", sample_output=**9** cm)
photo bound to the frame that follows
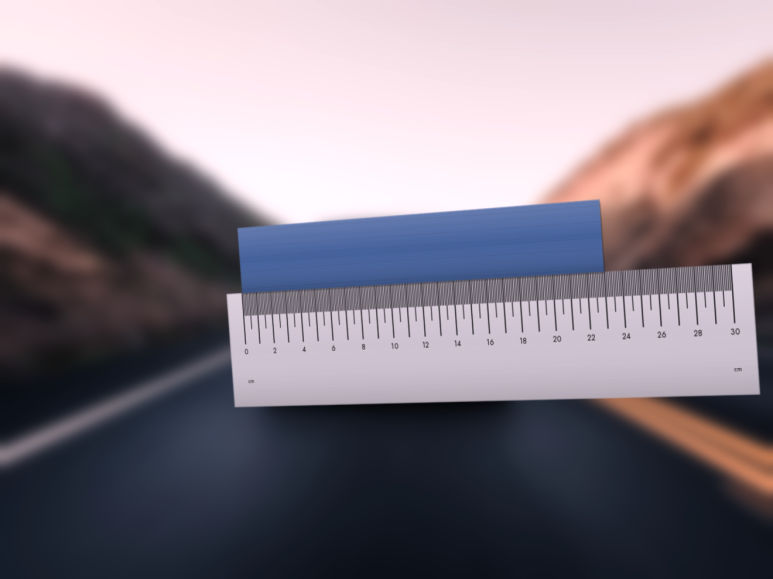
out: **23** cm
